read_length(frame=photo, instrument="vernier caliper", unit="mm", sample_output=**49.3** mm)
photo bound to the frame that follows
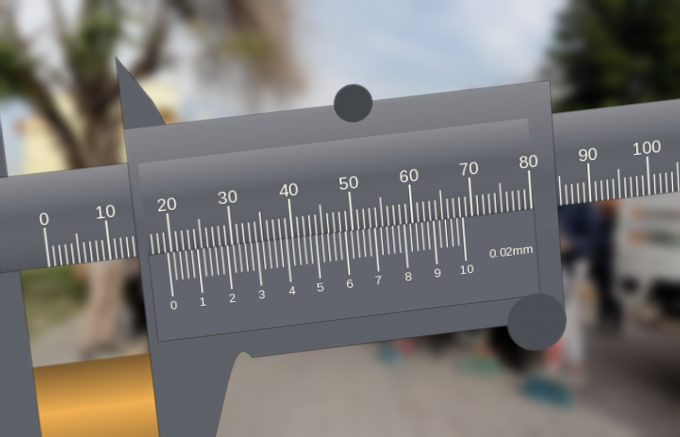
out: **19.4** mm
